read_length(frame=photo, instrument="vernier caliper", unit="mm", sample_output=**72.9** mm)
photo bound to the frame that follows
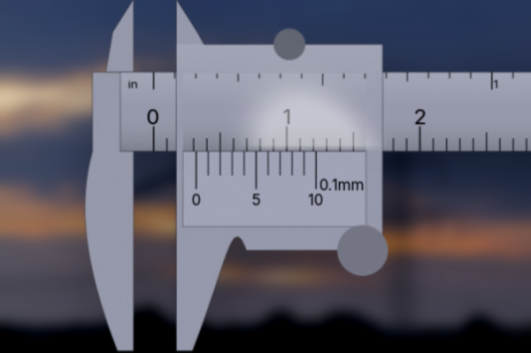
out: **3.2** mm
